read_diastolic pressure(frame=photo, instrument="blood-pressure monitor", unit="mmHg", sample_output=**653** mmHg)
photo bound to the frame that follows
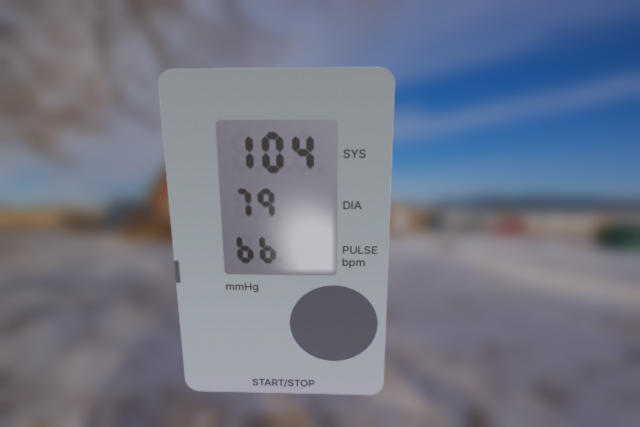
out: **79** mmHg
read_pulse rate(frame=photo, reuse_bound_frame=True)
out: **66** bpm
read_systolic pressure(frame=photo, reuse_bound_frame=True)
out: **104** mmHg
